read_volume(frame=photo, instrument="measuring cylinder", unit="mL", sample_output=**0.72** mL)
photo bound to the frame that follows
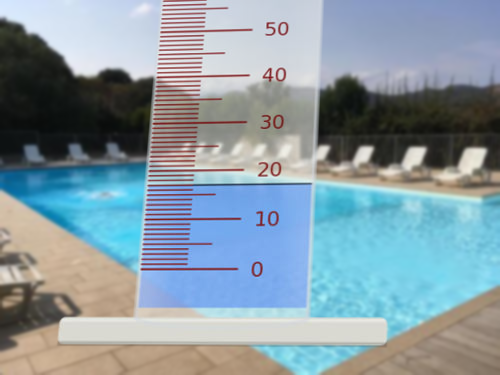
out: **17** mL
